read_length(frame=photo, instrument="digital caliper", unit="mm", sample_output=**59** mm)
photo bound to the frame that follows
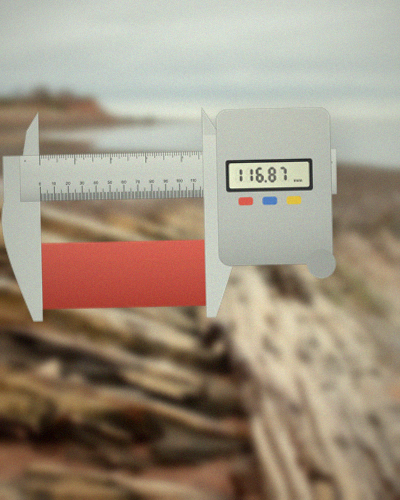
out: **116.87** mm
